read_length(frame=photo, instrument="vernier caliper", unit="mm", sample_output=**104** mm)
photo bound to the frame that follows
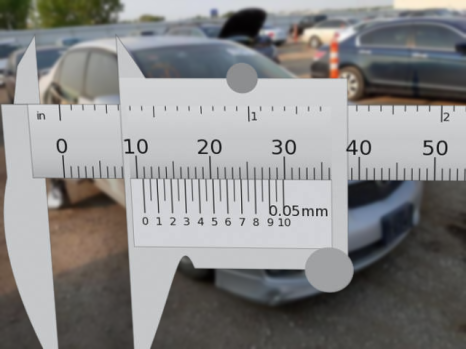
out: **10.8** mm
